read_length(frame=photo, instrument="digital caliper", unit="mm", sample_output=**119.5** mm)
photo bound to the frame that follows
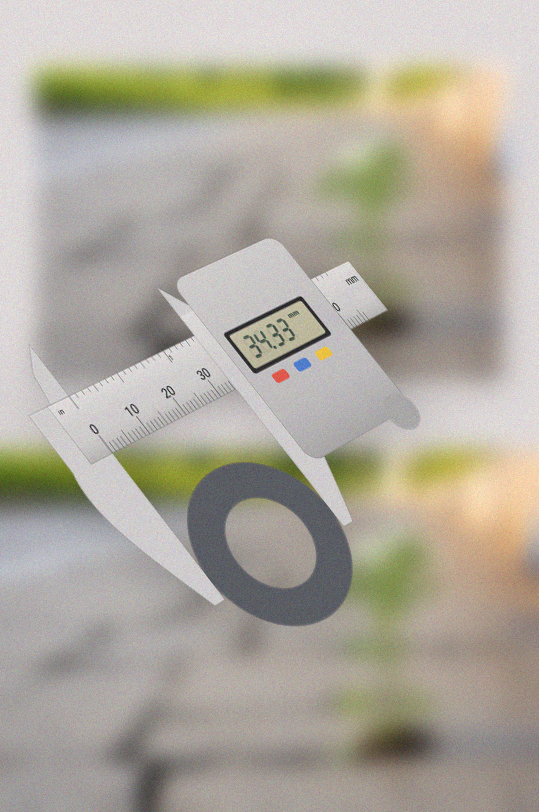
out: **34.33** mm
